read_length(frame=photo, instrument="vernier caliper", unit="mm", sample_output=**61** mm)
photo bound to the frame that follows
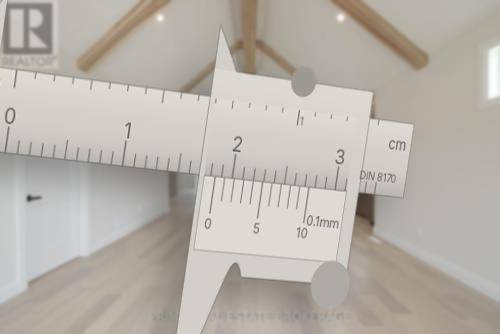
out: **18.4** mm
